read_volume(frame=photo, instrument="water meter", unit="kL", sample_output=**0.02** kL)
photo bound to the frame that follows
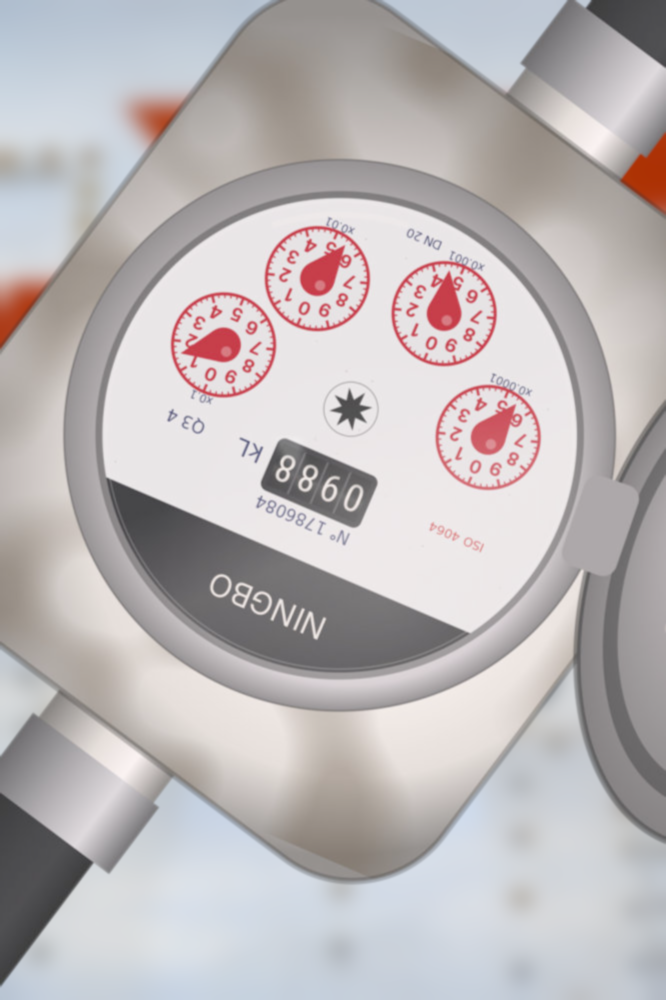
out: **988.1545** kL
